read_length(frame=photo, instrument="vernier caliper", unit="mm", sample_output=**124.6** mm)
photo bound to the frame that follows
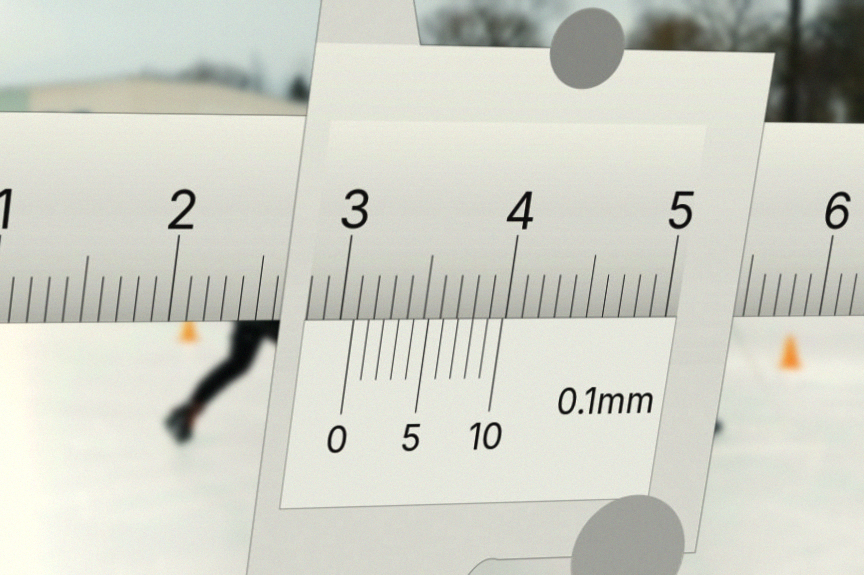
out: **30.8** mm
